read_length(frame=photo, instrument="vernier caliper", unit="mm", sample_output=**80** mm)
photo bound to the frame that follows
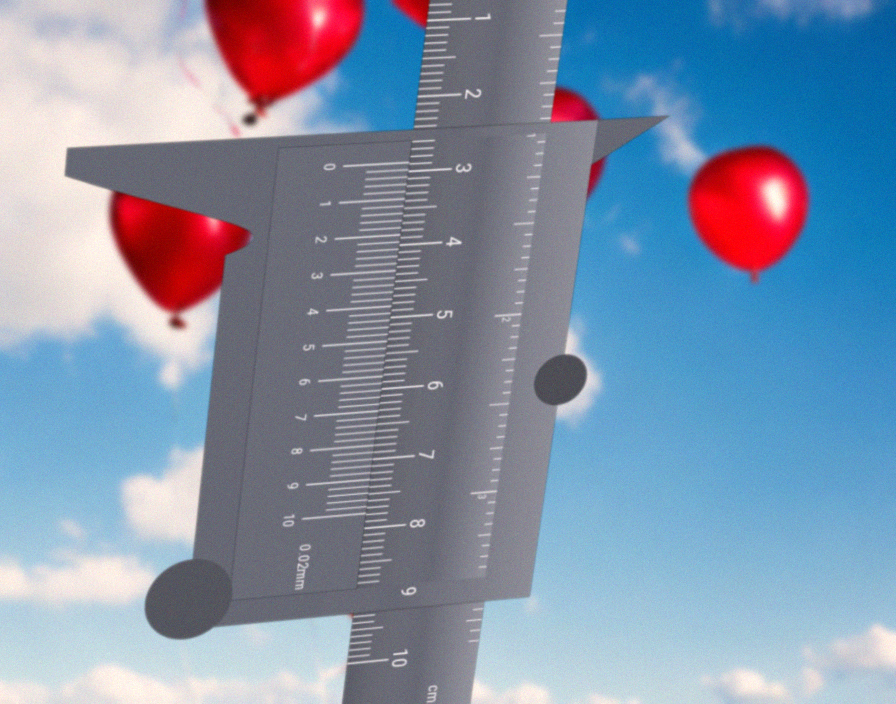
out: **28.8** mm
